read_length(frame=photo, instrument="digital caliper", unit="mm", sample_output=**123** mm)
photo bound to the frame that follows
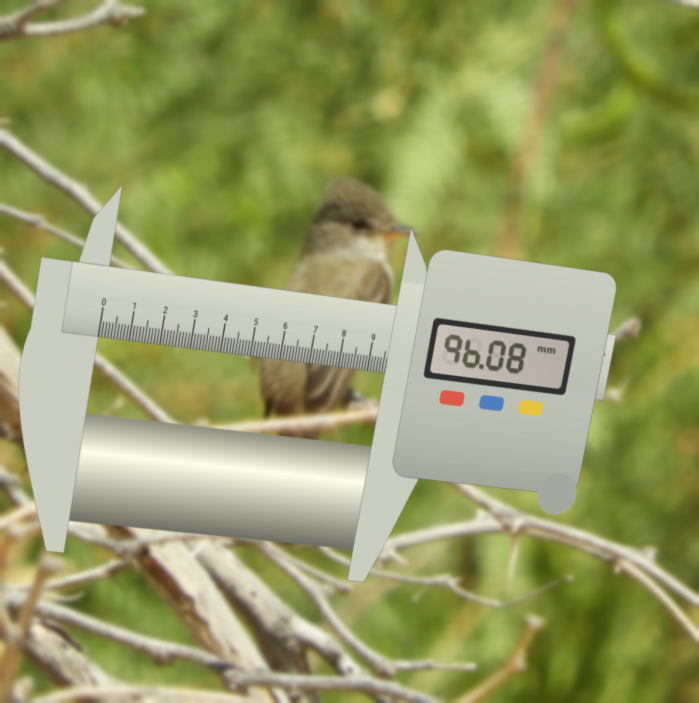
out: **96.08** mm
